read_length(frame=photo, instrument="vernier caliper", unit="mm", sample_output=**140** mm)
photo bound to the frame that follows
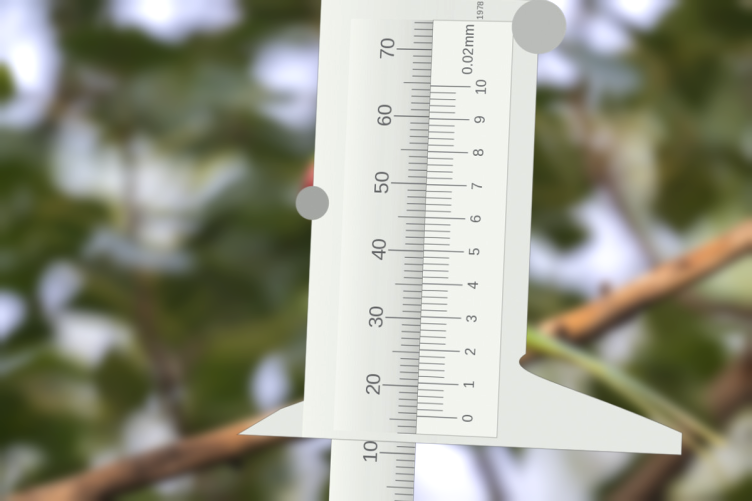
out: **15.6** mm
